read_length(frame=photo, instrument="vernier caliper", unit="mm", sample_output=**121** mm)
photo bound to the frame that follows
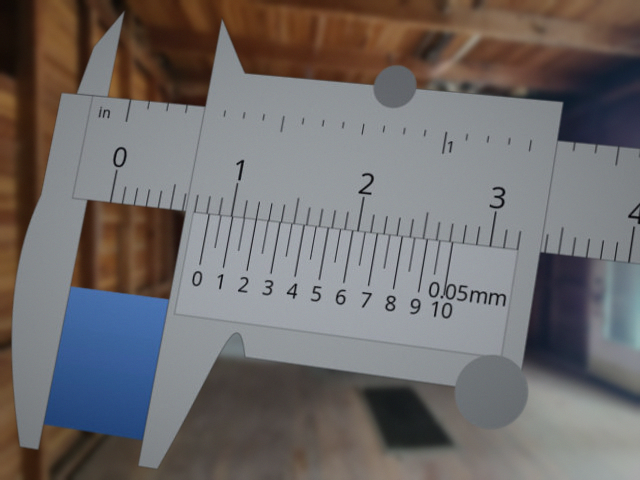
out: **8.2** mm
